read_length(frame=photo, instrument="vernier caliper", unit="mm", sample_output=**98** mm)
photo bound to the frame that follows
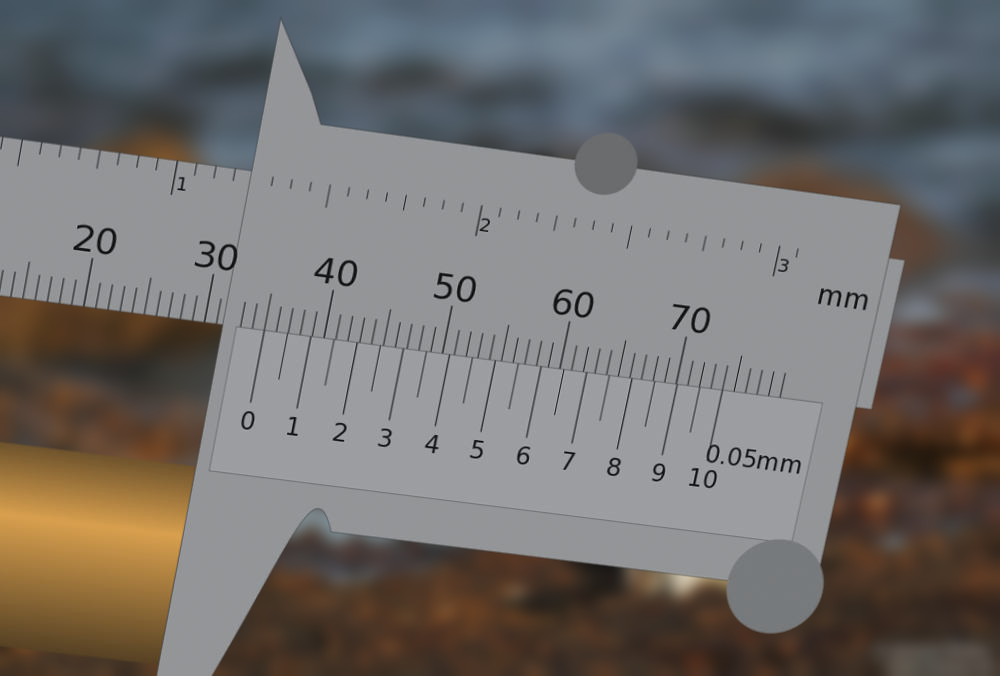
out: **35.0** mm
